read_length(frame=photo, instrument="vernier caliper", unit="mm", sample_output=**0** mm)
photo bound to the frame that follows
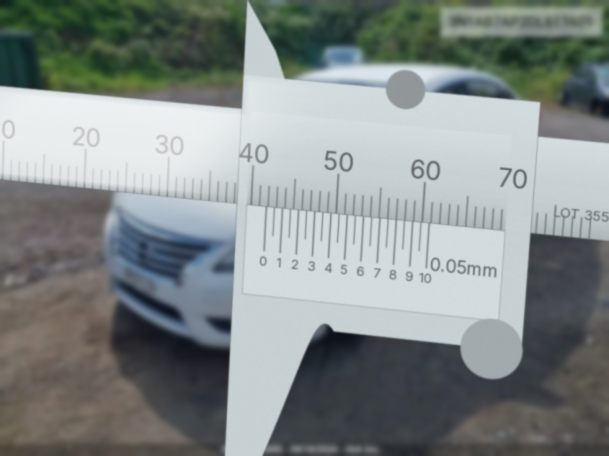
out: **41.8** mm
